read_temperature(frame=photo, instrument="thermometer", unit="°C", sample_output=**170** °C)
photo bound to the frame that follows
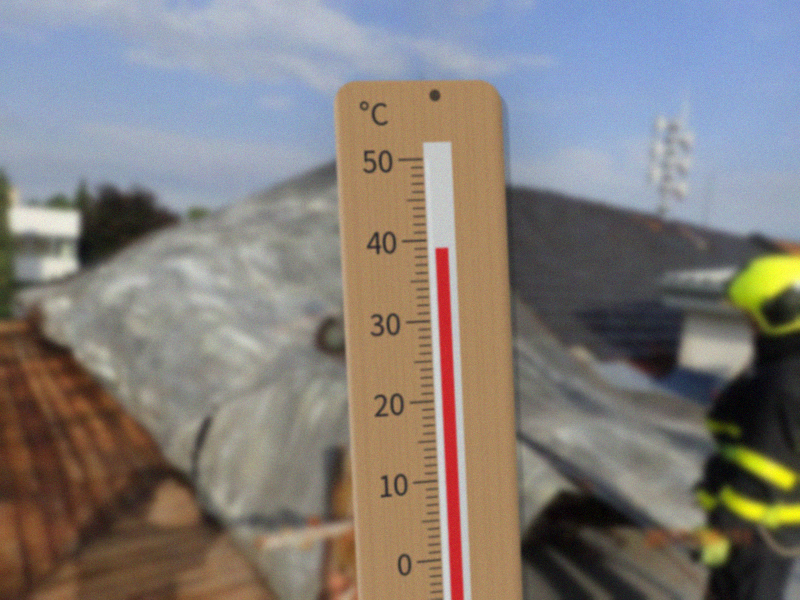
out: **39** °C
